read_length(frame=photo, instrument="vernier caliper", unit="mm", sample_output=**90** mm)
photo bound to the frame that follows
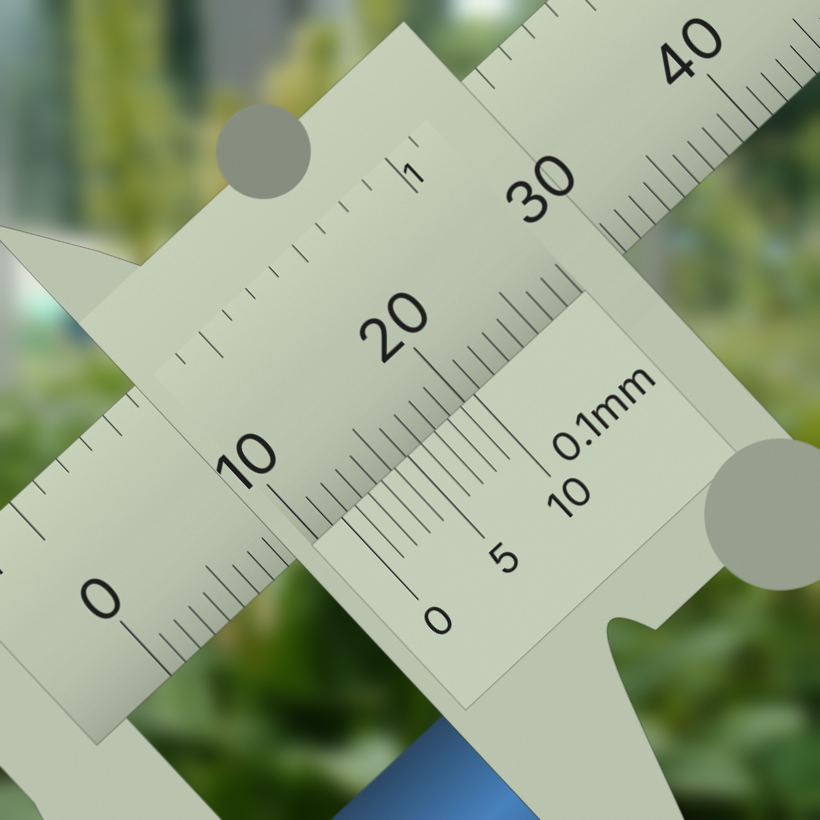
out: **11.6** mm
